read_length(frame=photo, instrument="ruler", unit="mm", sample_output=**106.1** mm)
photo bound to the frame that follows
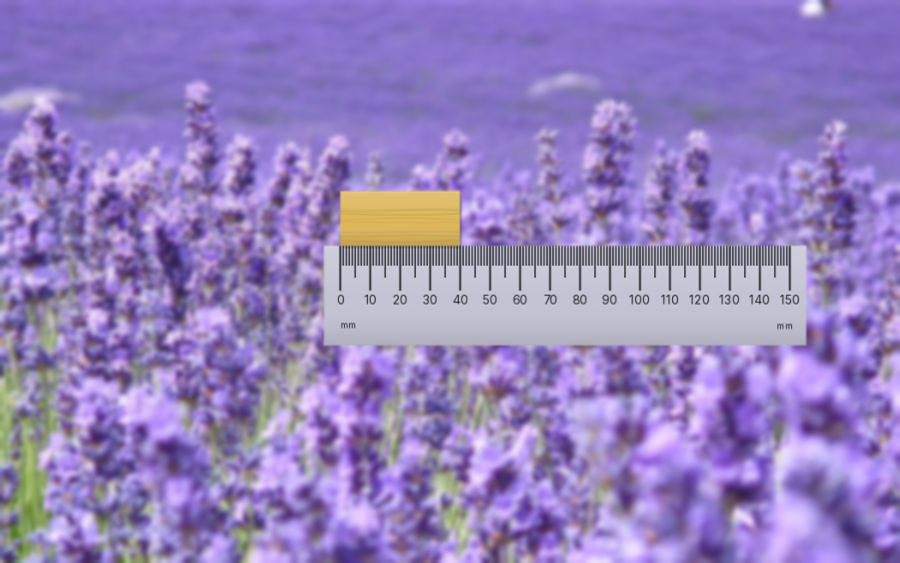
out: **40** mm
